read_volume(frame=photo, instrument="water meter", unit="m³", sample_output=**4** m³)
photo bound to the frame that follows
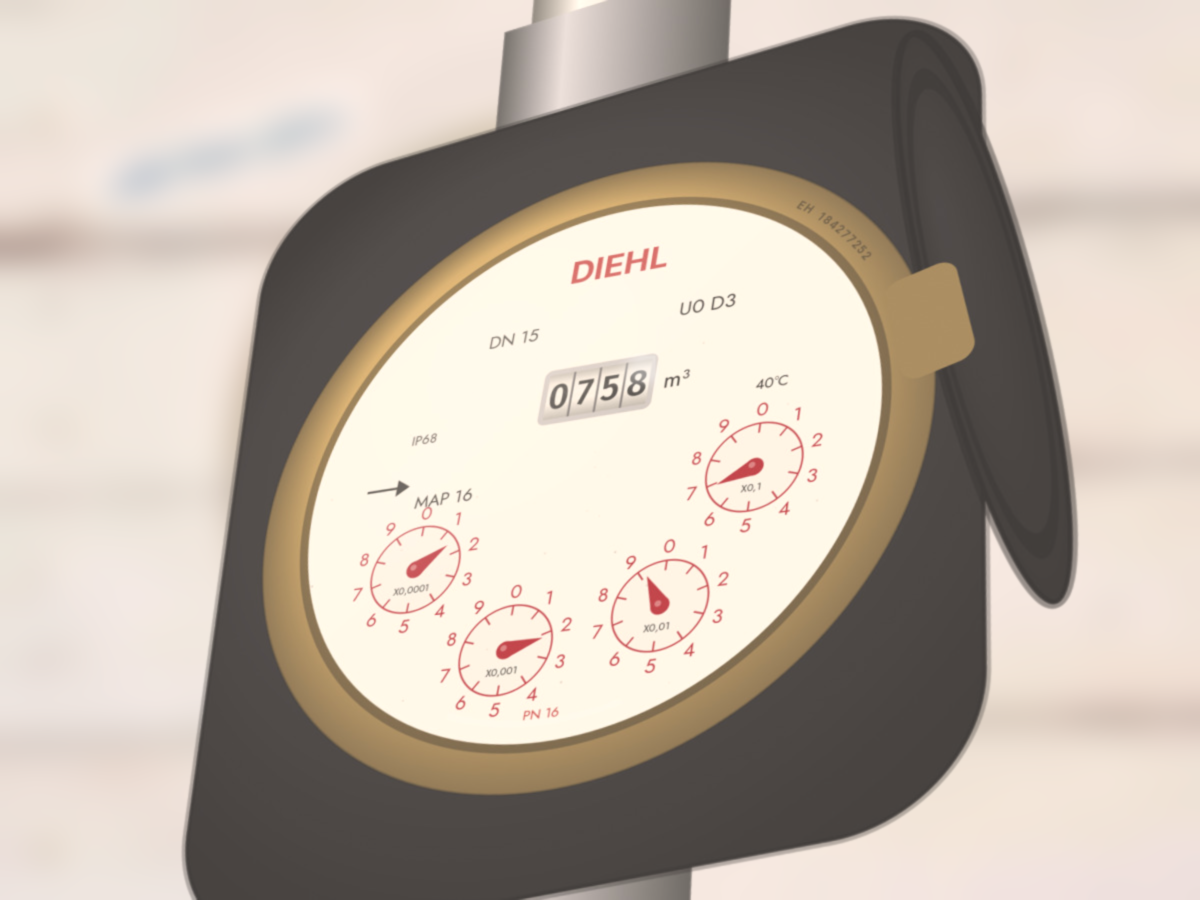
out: **758.6921** m³
